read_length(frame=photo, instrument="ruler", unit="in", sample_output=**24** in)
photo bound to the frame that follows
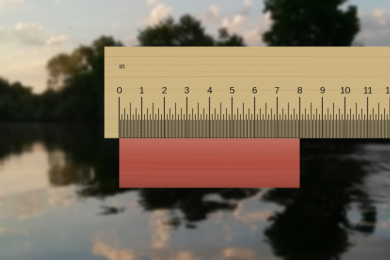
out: **8** in
